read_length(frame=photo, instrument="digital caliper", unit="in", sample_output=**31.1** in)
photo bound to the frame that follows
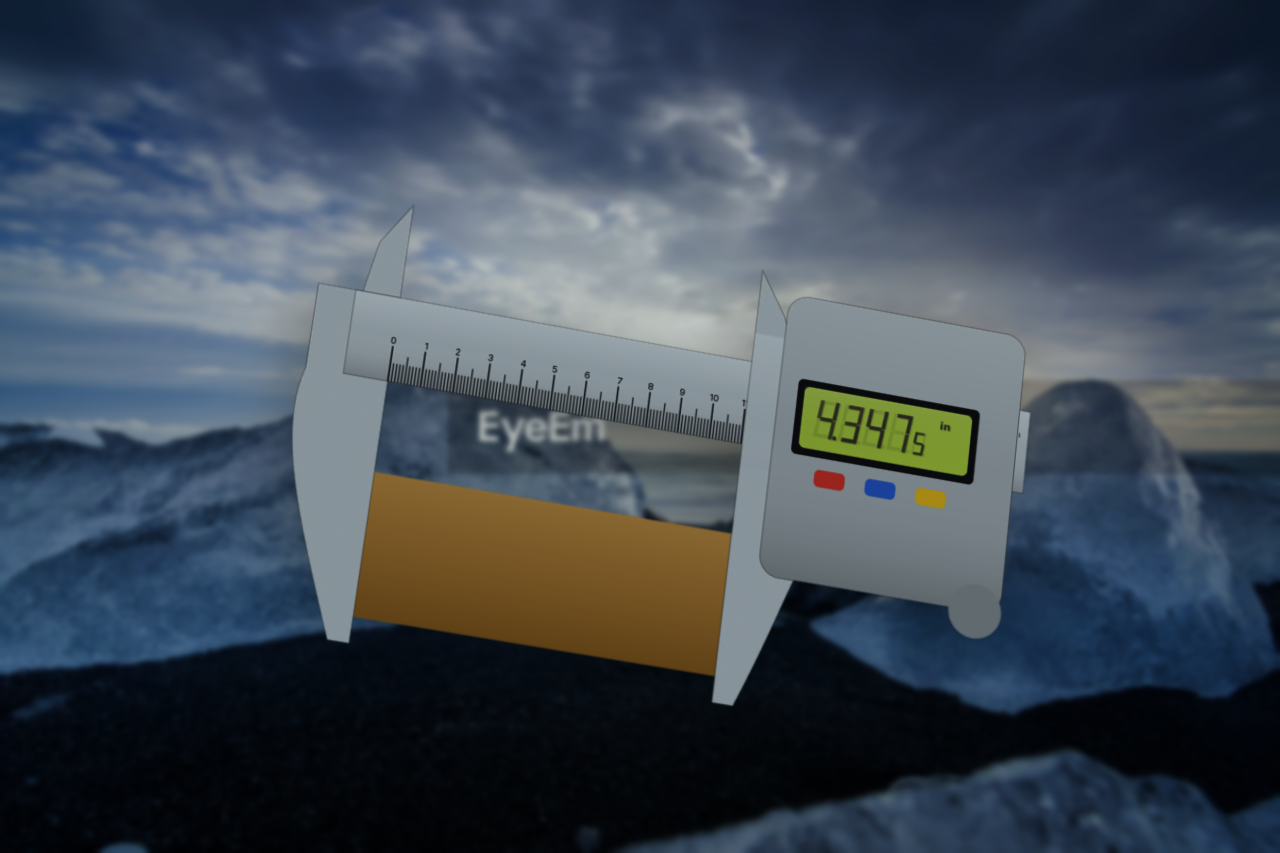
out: **4.3475** in
